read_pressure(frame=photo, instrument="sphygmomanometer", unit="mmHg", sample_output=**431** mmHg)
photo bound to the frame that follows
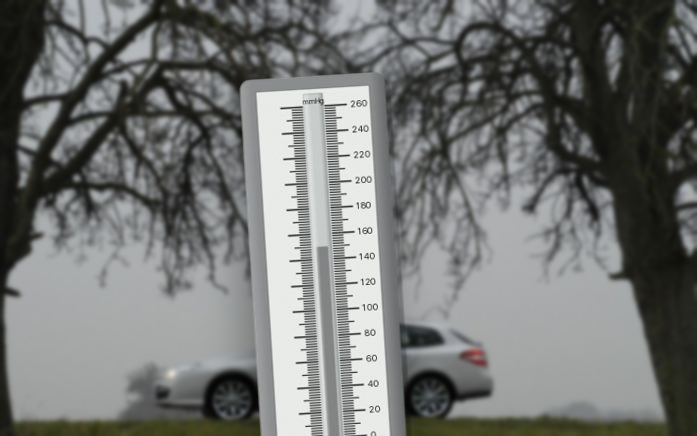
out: **150** mmHg
